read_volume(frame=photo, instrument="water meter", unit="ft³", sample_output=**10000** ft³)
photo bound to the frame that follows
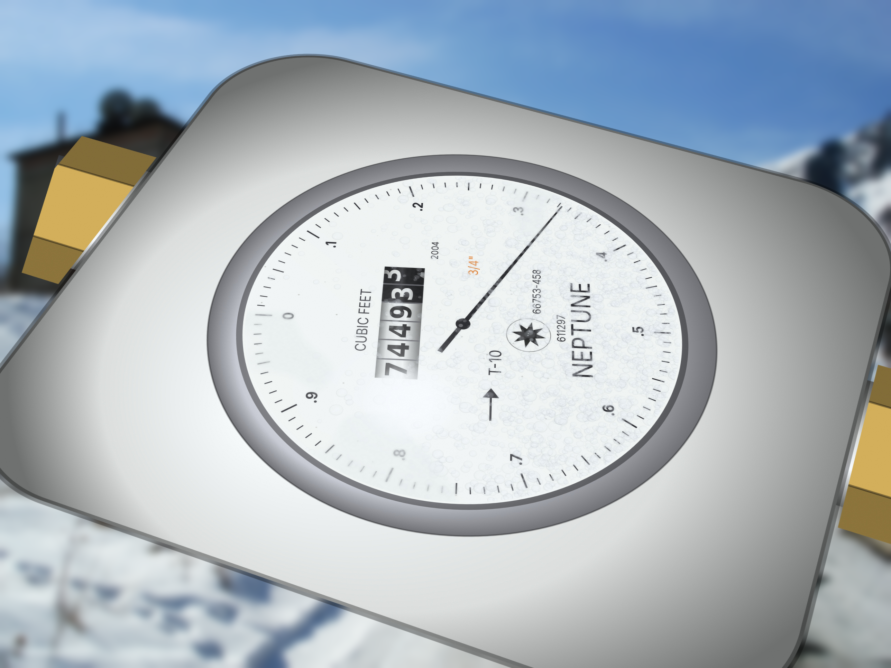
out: **744933.33** ft³
